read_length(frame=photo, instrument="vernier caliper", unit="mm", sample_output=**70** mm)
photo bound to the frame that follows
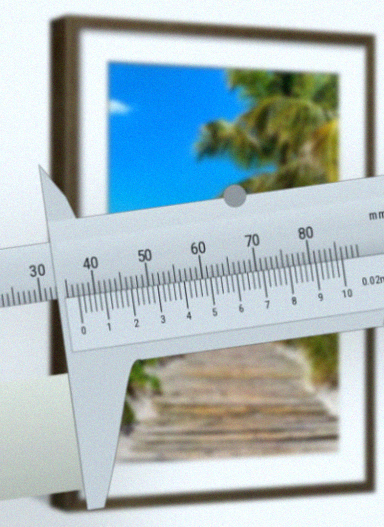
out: **37.0** mm
